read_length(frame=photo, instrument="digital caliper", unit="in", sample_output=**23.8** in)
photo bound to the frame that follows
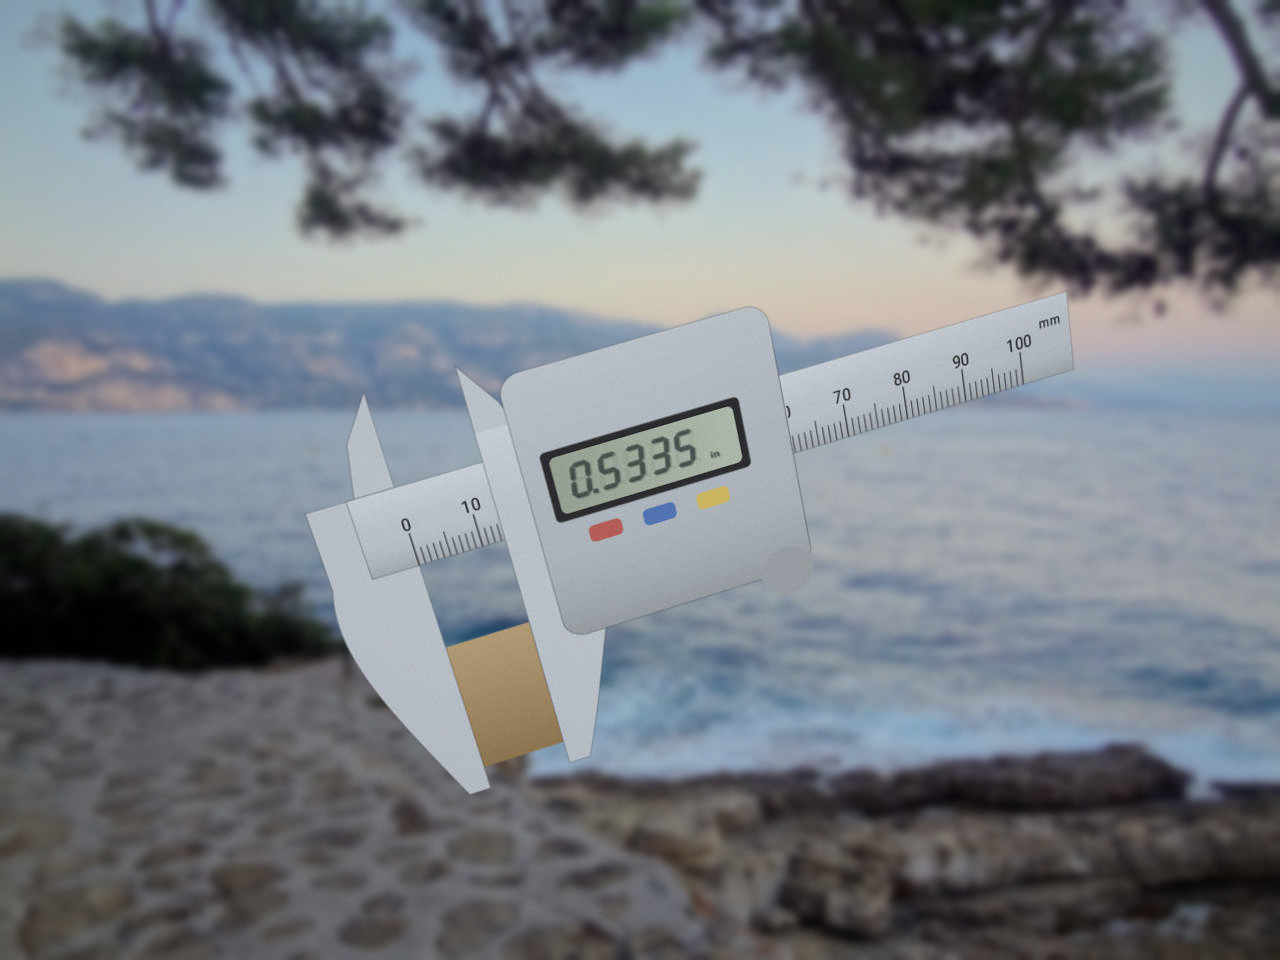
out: **0.5335** in
